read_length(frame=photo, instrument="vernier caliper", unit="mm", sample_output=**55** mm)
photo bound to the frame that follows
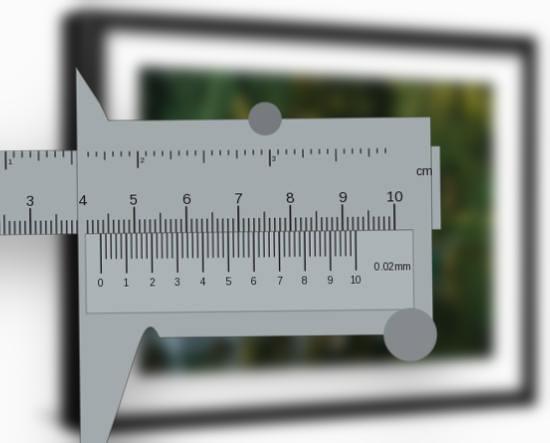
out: **43.5** mm
